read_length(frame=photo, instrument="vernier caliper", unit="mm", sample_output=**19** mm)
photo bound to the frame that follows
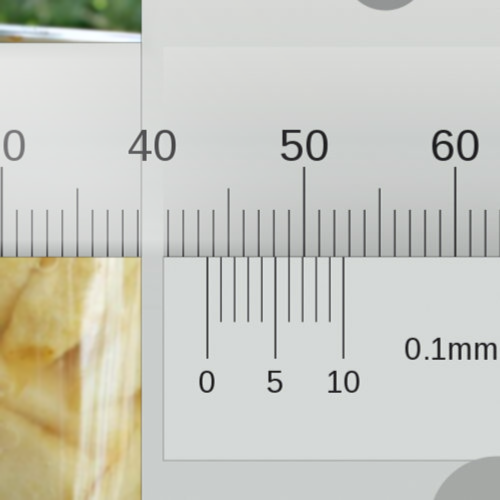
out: **43.6** mm
